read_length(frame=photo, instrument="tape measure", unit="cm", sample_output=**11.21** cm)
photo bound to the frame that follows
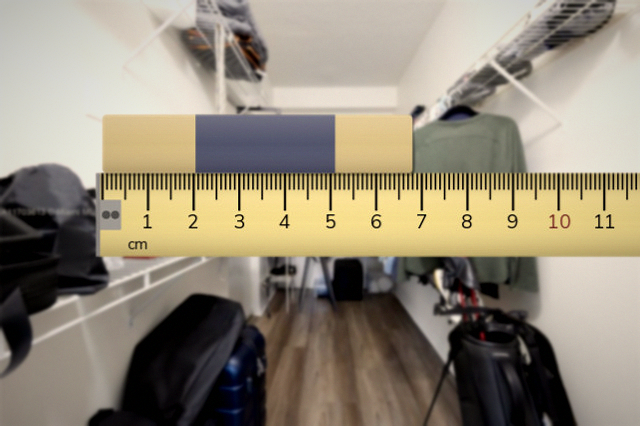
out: **6.8** cm
